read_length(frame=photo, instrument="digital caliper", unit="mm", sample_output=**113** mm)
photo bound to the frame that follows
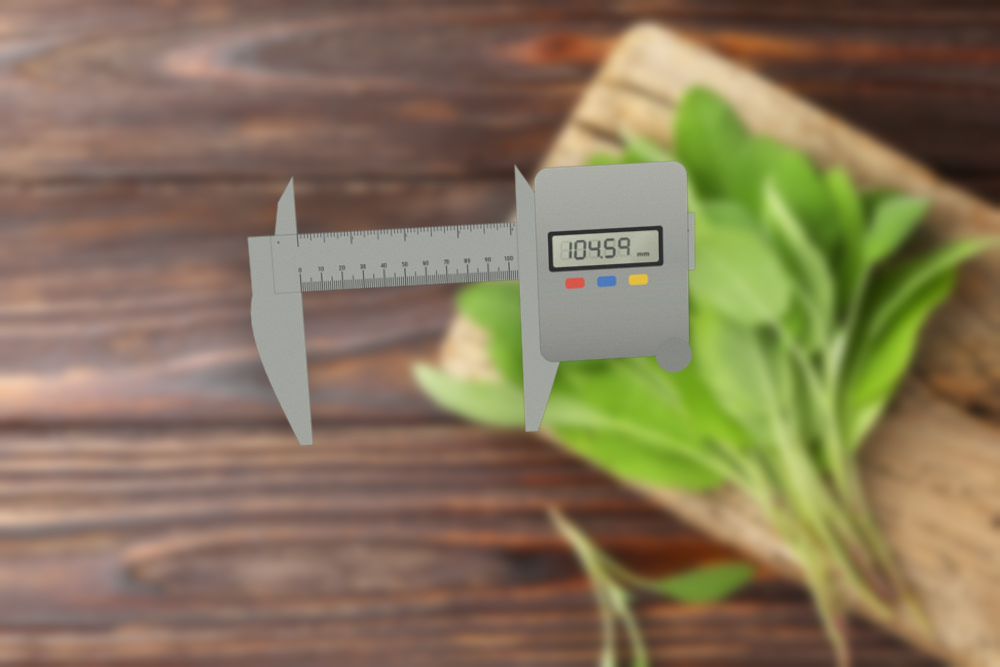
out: **104.59** mm
